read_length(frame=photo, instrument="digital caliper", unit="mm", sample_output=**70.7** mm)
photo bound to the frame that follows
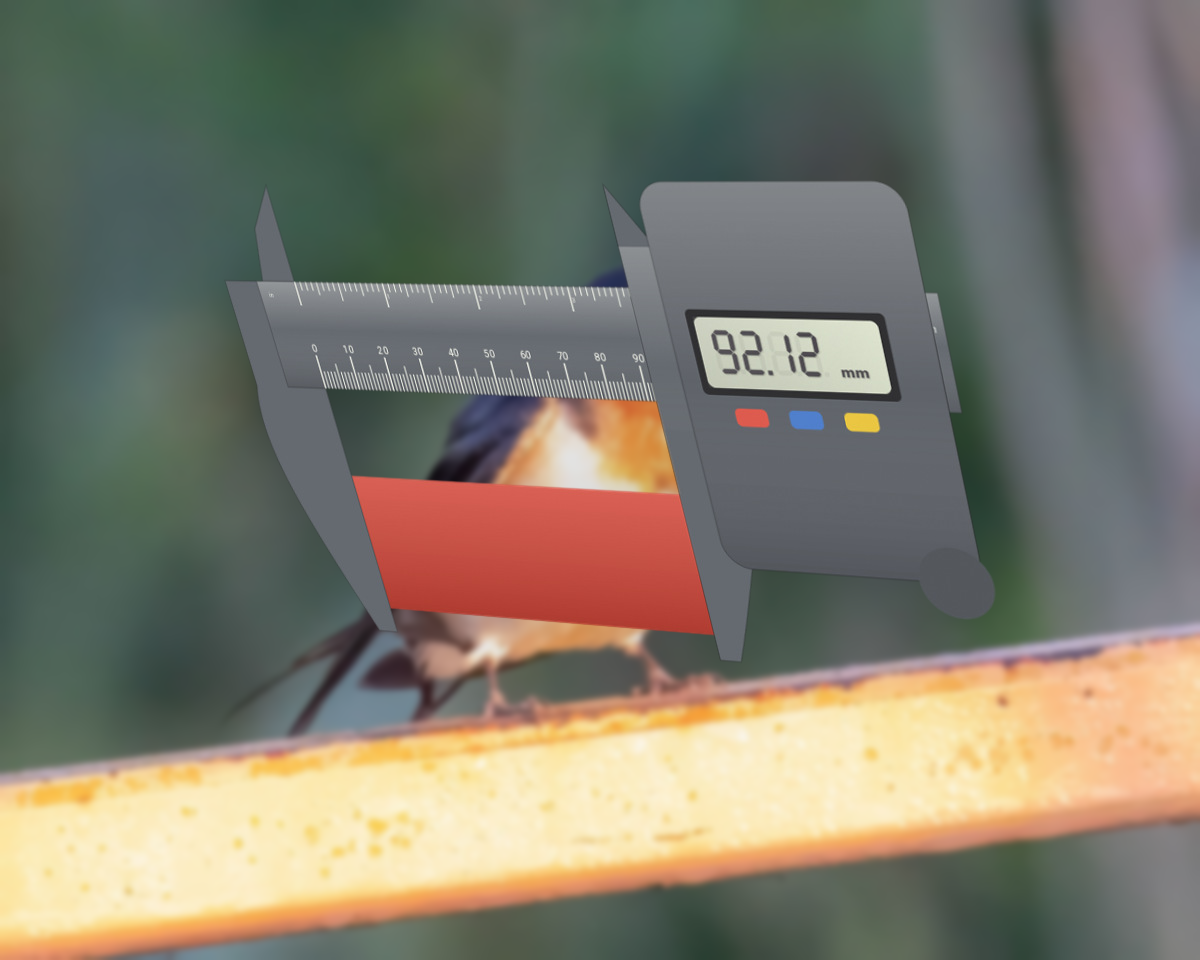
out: **92.12** mm
